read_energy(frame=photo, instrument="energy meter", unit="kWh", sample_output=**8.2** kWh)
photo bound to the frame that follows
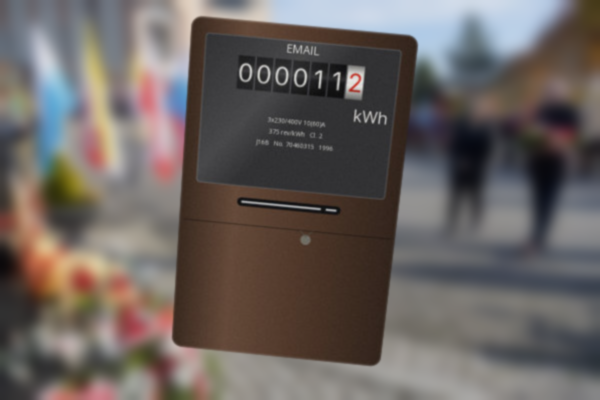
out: **11.2** kWh
